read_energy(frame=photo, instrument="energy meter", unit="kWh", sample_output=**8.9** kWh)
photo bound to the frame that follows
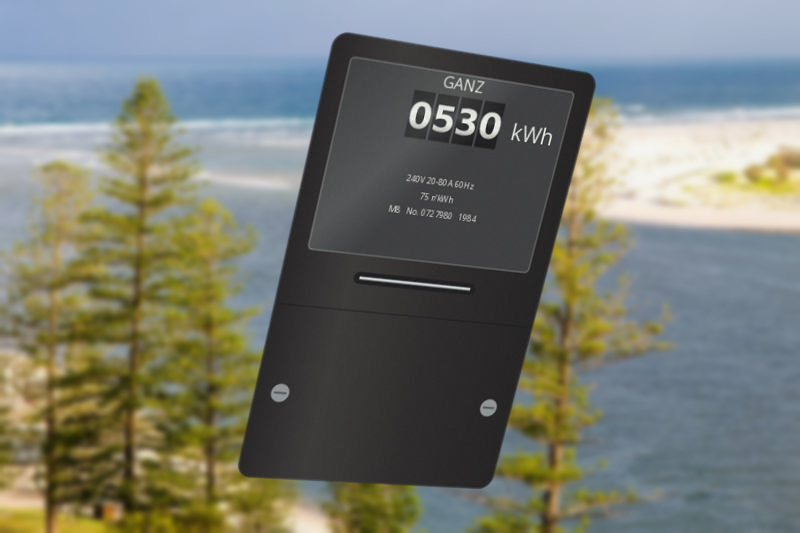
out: **530** kWh
